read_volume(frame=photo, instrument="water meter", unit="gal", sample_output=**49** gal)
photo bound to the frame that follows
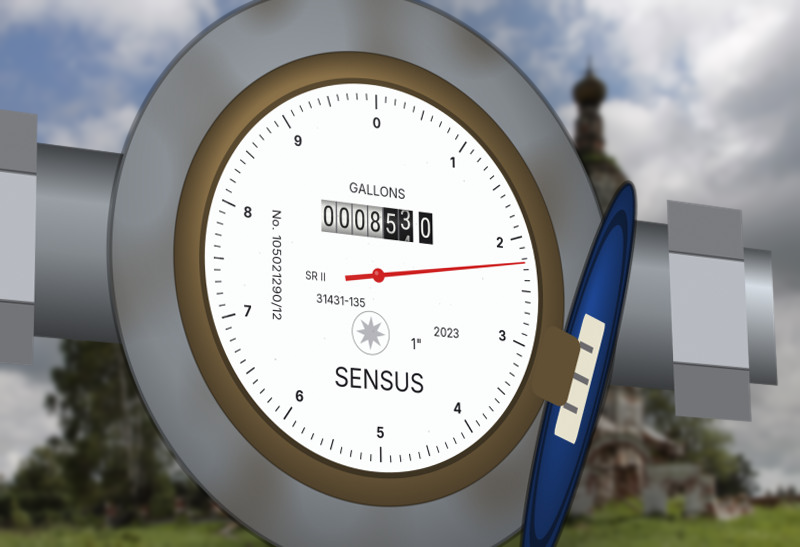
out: **8532.2** gal
